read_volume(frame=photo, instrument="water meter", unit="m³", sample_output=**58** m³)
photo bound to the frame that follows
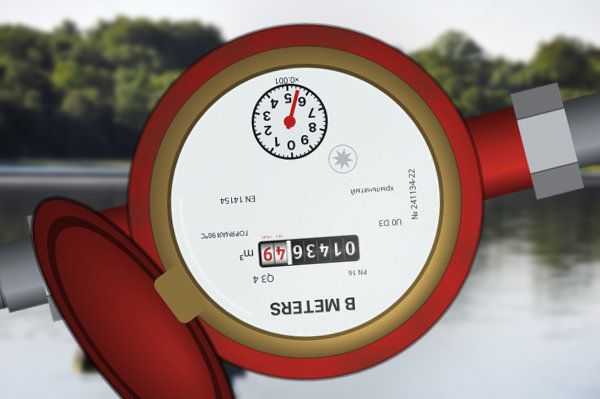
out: **1436.495** m³
